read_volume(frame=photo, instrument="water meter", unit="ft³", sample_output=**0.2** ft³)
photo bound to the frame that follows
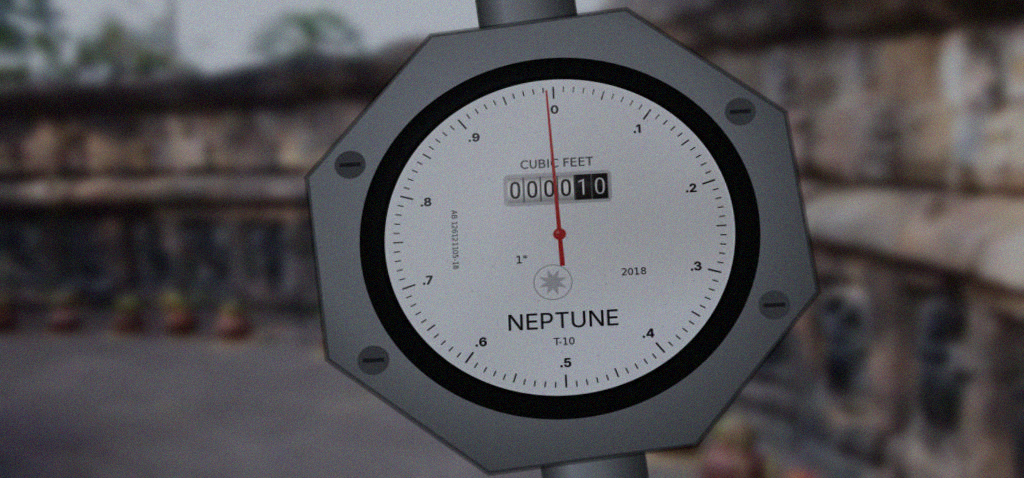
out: **9.99** ft³
